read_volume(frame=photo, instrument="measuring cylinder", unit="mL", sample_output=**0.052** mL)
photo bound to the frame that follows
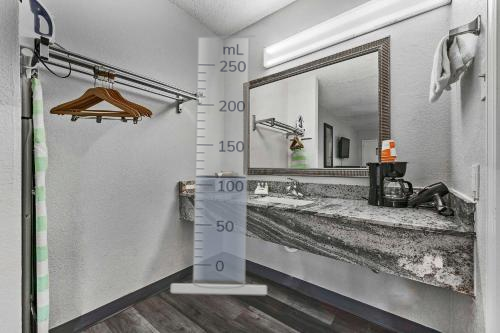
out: **110** mL
